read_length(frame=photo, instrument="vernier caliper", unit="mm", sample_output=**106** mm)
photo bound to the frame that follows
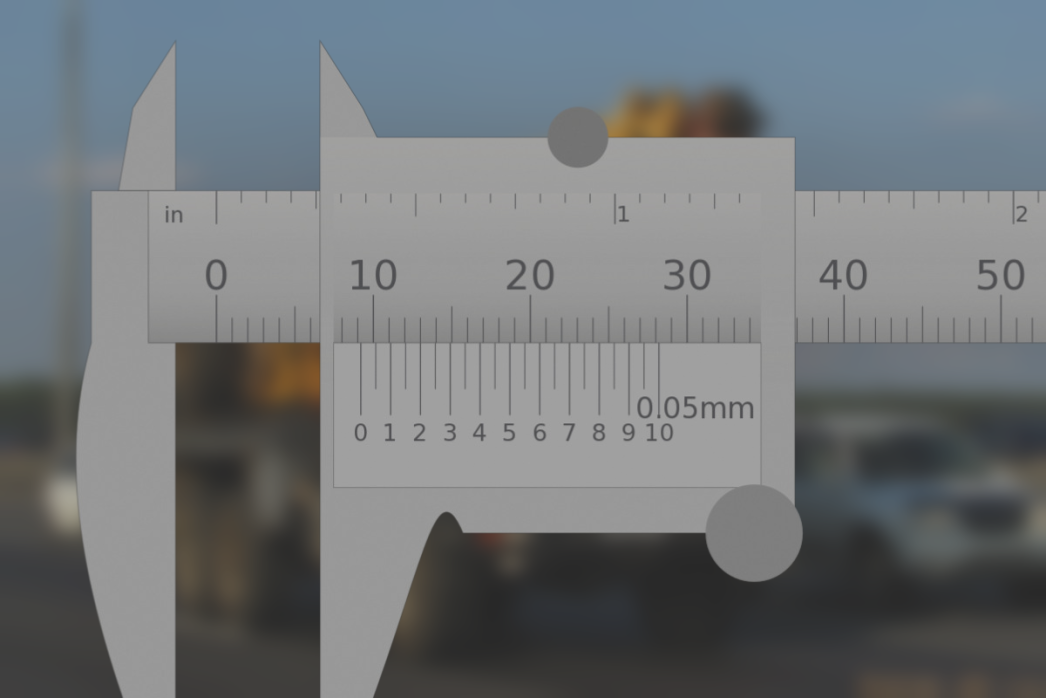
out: **9.2** mm
